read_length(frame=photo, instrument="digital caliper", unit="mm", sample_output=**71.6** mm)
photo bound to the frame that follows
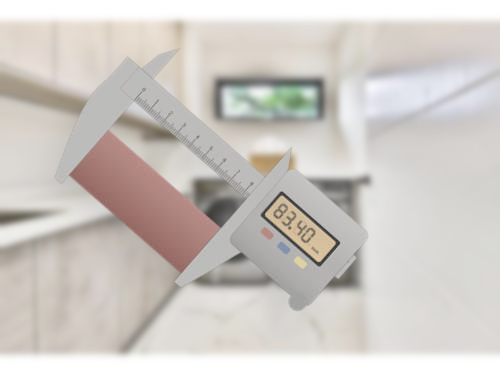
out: **83.40** mm
